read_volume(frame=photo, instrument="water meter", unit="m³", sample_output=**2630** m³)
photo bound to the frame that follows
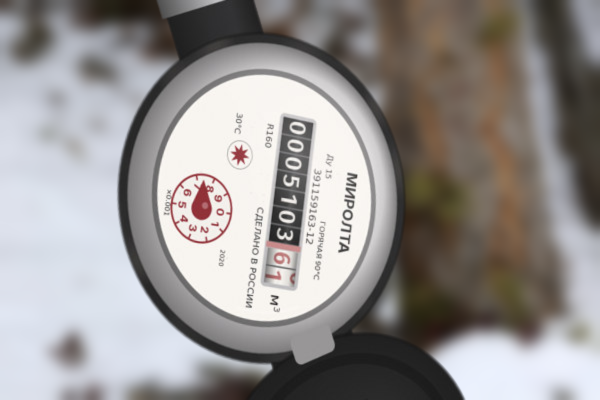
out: **5103.607** m³
